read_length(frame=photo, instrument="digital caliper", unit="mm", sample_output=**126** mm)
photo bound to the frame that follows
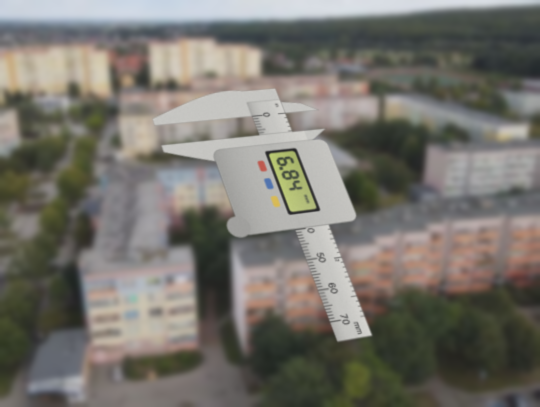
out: **6.84** mm
